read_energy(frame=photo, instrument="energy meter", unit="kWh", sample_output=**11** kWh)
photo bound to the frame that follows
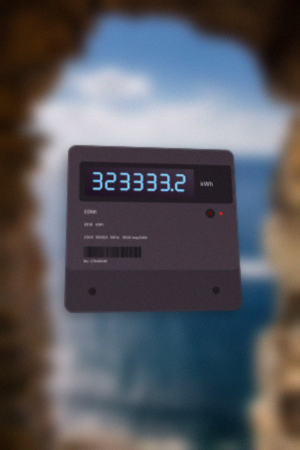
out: **323333.2** kWh
